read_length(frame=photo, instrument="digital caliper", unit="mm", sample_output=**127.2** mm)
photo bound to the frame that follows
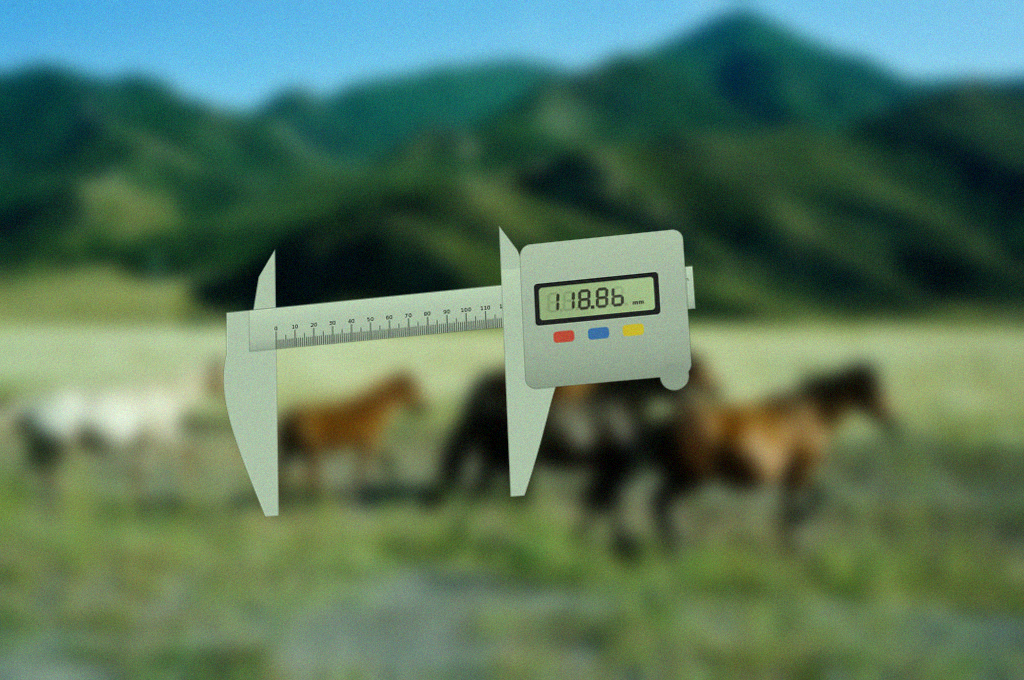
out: **118.86** mm
